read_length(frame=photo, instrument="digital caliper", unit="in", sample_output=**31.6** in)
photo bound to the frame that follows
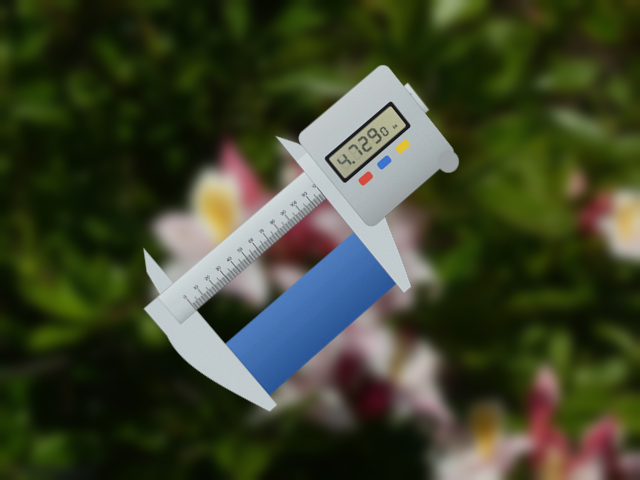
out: **4.7290** in
